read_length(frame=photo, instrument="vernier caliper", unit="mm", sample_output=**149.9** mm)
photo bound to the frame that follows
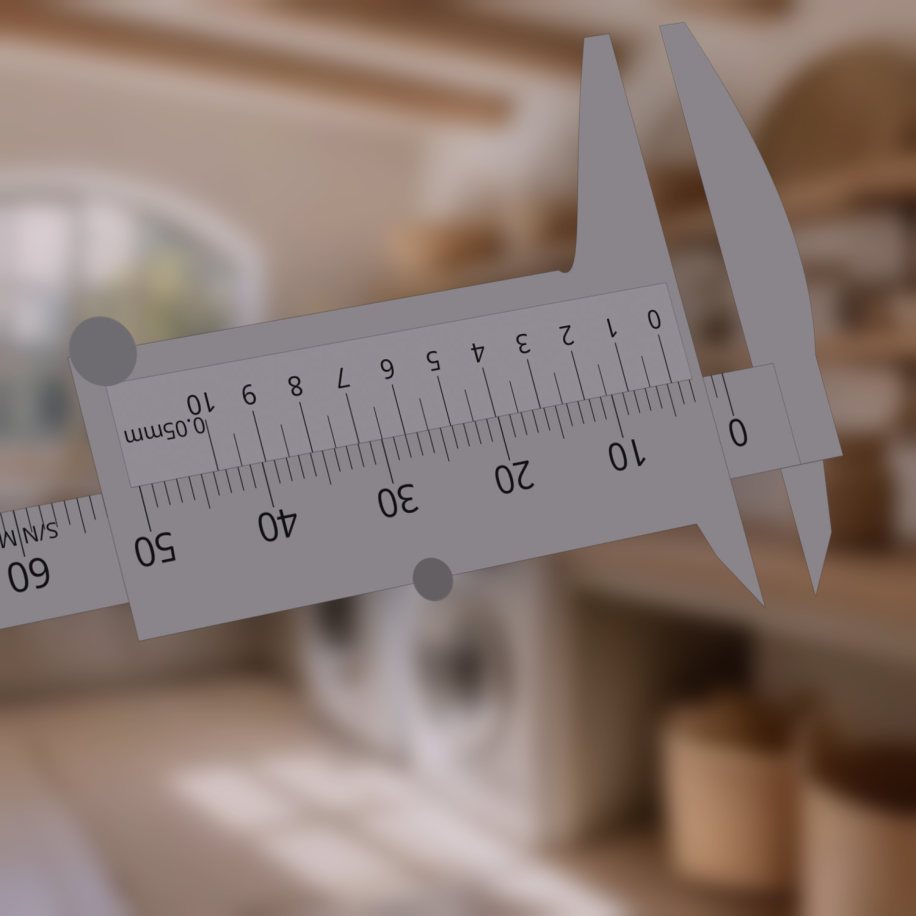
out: **4.6** mm
